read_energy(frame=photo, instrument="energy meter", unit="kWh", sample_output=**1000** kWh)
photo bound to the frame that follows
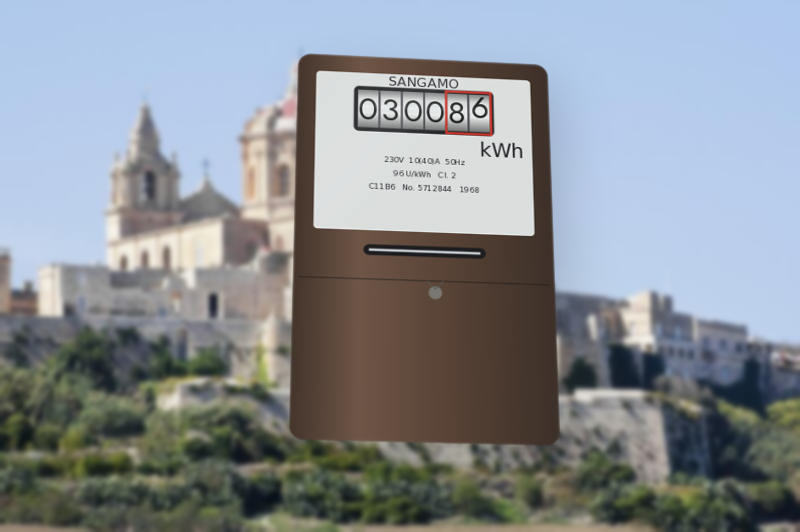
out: **300.86** kWh
